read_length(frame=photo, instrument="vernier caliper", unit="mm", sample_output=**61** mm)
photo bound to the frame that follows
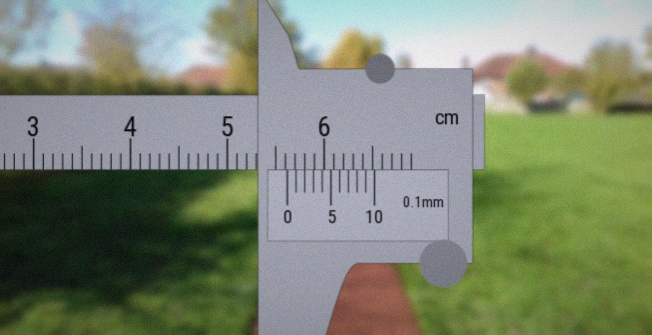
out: **56.2** mm
